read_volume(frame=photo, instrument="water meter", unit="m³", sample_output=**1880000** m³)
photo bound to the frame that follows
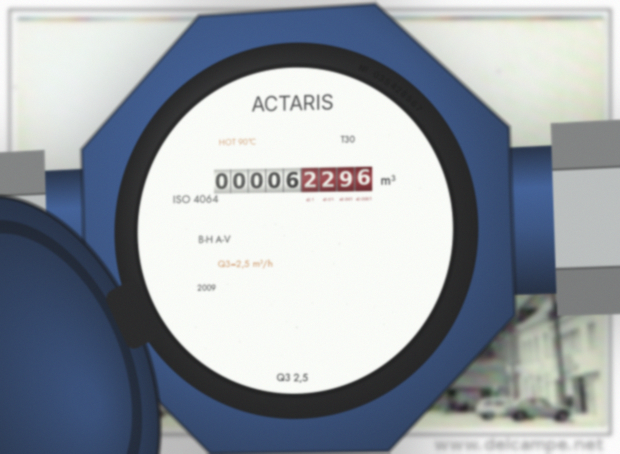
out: **6.2296** m³
